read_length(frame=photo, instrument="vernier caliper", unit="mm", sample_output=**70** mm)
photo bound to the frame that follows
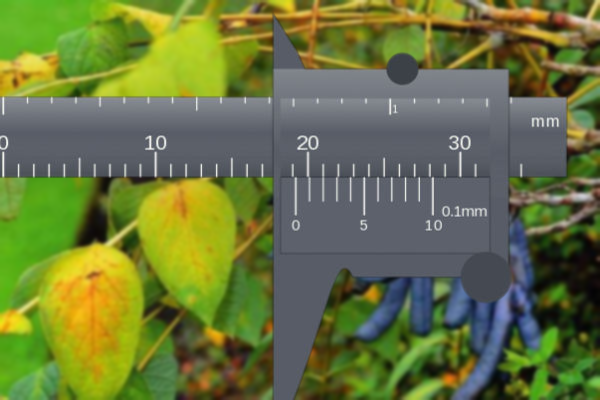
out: **19.2** mm
